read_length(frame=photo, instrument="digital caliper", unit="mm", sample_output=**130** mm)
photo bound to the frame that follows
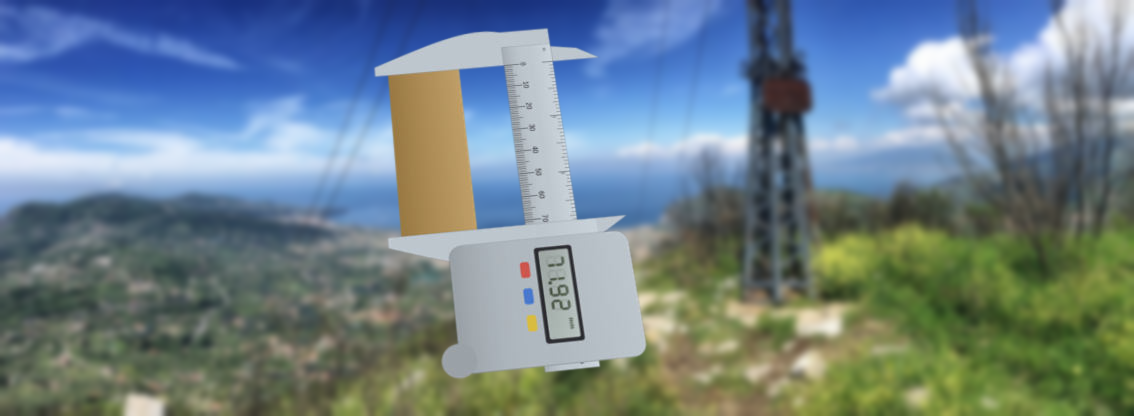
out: **71.92** mm
